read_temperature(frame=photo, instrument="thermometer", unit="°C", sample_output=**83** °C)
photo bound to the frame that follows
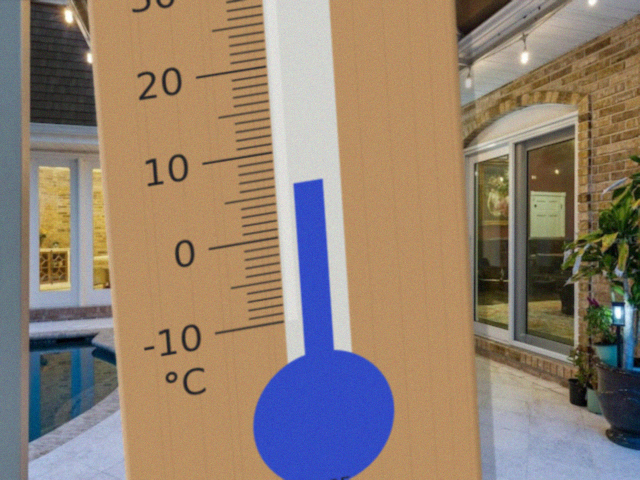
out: **6** °C
